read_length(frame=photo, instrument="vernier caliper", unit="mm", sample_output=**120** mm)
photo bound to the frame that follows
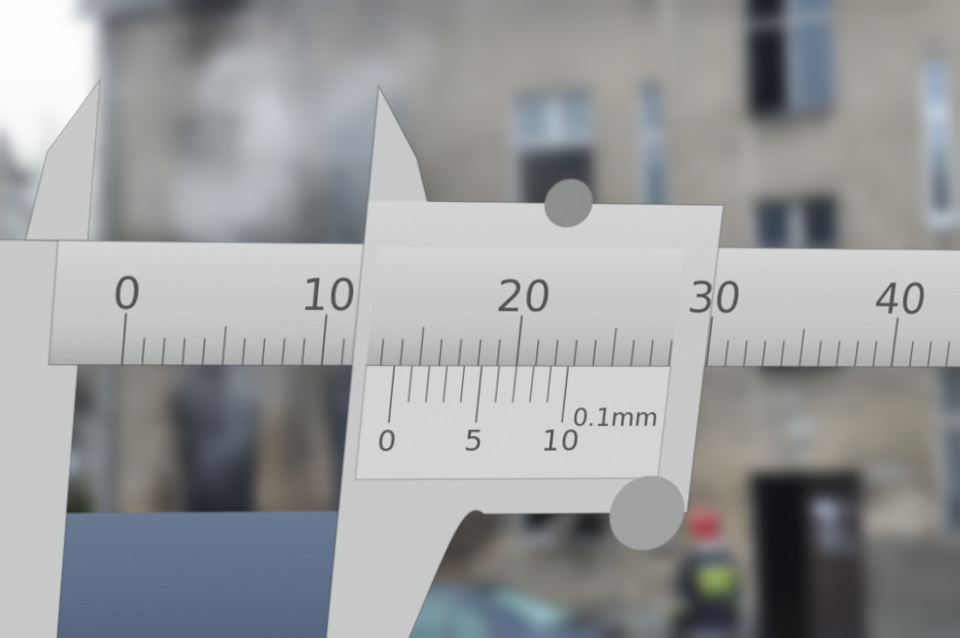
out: **13.7** mm
